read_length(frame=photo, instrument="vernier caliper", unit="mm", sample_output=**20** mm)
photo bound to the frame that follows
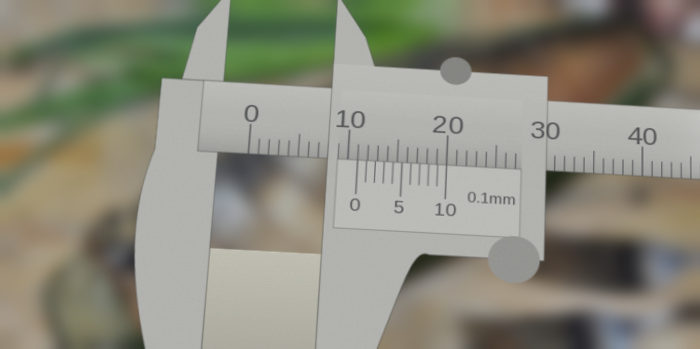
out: **11.0** mm
